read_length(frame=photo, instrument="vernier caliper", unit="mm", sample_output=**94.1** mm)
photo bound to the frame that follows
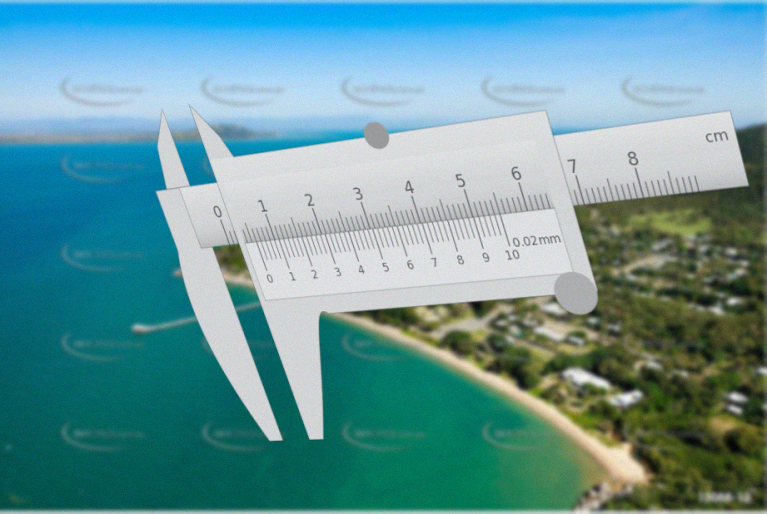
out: **6.0** mm
